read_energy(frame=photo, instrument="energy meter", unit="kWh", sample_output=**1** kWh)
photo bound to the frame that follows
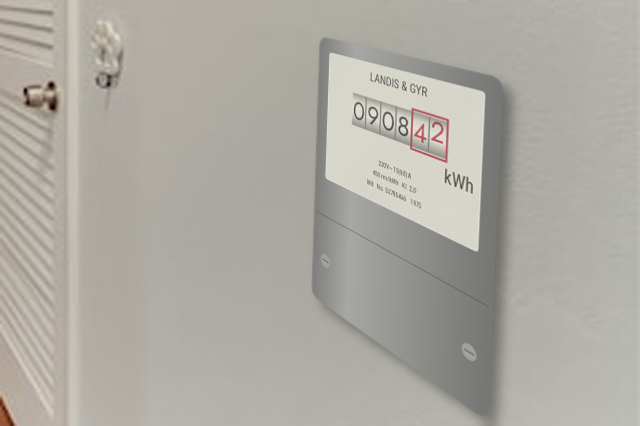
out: **908.42** kWh
